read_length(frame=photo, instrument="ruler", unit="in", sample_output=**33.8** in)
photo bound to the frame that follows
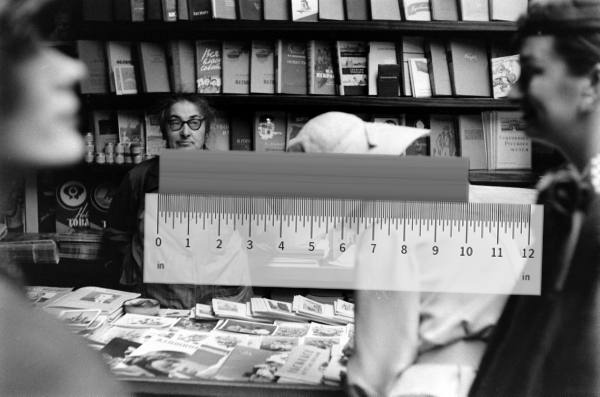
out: **10** in
